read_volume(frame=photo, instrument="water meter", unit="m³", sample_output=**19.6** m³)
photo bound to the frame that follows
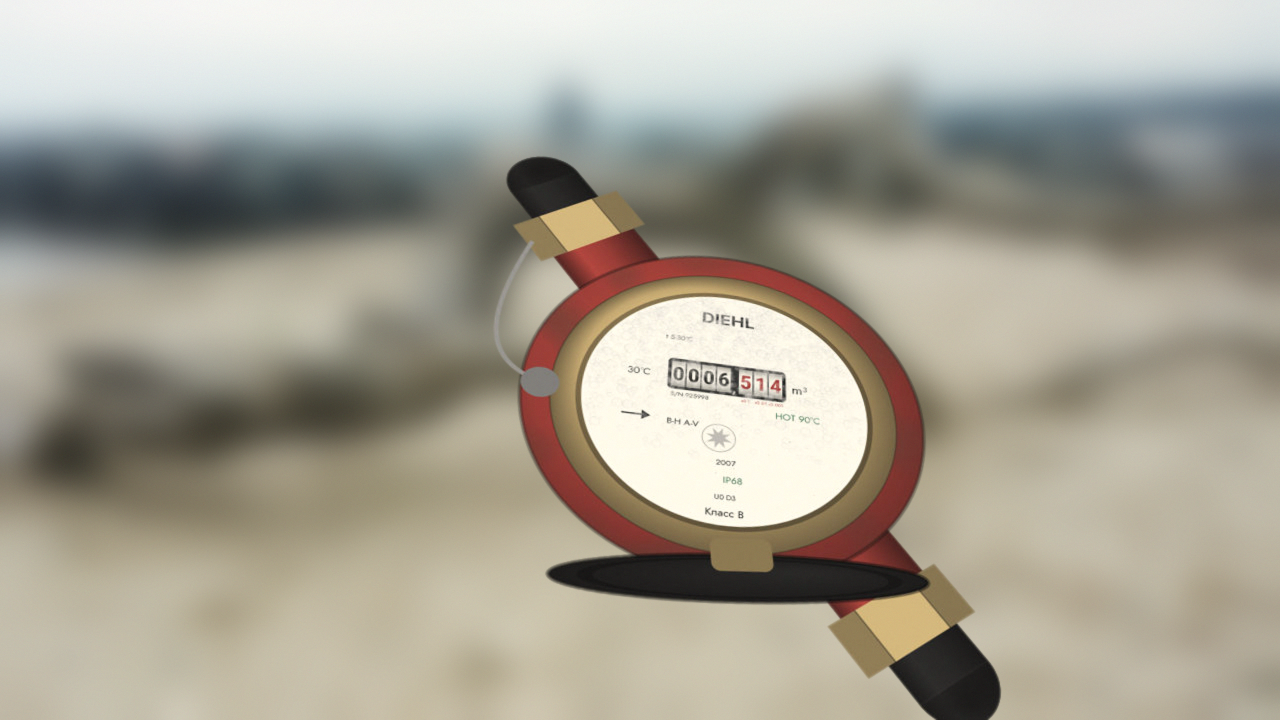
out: **6.514** m³
